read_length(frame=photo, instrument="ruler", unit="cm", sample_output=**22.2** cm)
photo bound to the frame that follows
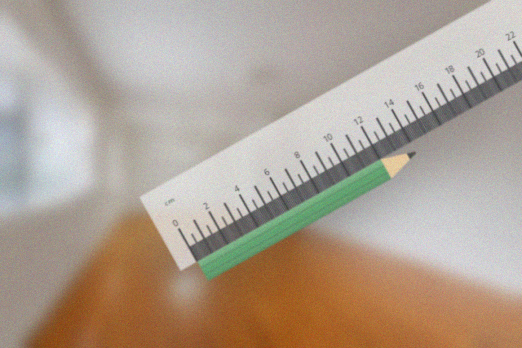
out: **14** cm
